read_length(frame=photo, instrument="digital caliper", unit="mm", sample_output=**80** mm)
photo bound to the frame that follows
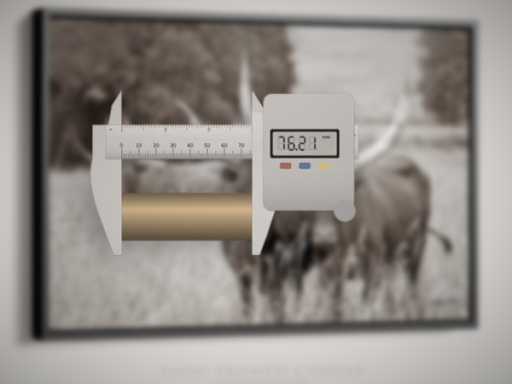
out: **76.21** mm
